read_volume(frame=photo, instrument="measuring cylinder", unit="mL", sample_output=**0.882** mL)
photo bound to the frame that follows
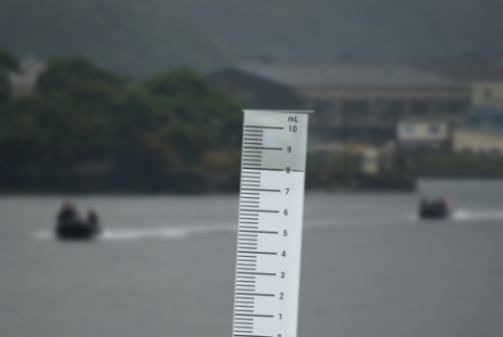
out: **8** mL
